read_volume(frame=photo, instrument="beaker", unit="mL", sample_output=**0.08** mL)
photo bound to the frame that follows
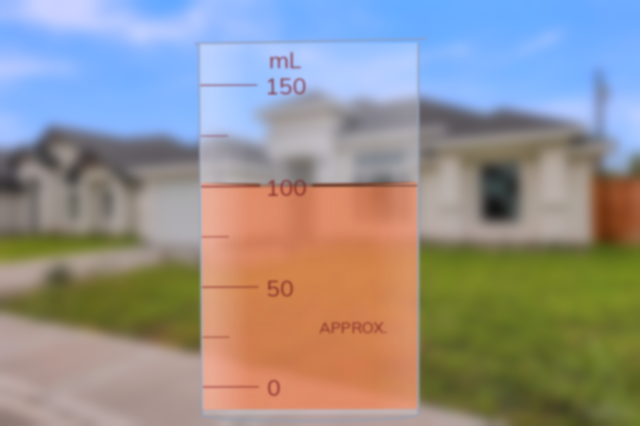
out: **100** mL
